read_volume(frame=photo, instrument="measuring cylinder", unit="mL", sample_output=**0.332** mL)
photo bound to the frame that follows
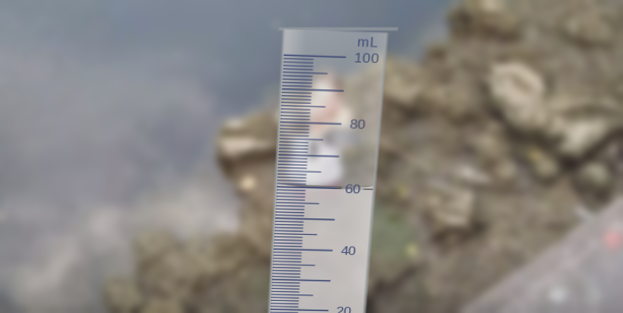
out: **60** mL
